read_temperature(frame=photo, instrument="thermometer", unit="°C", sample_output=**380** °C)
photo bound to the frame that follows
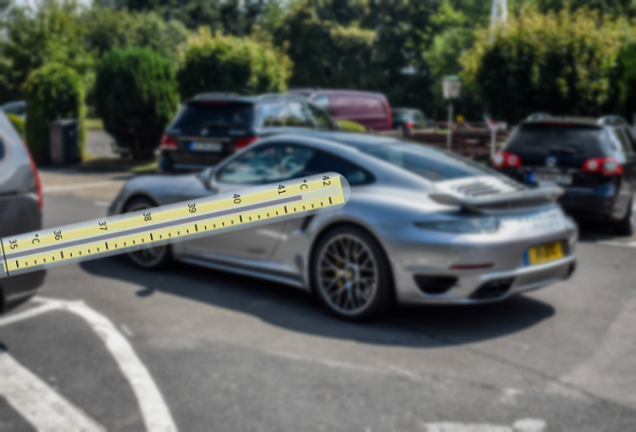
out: **41.4** °C
